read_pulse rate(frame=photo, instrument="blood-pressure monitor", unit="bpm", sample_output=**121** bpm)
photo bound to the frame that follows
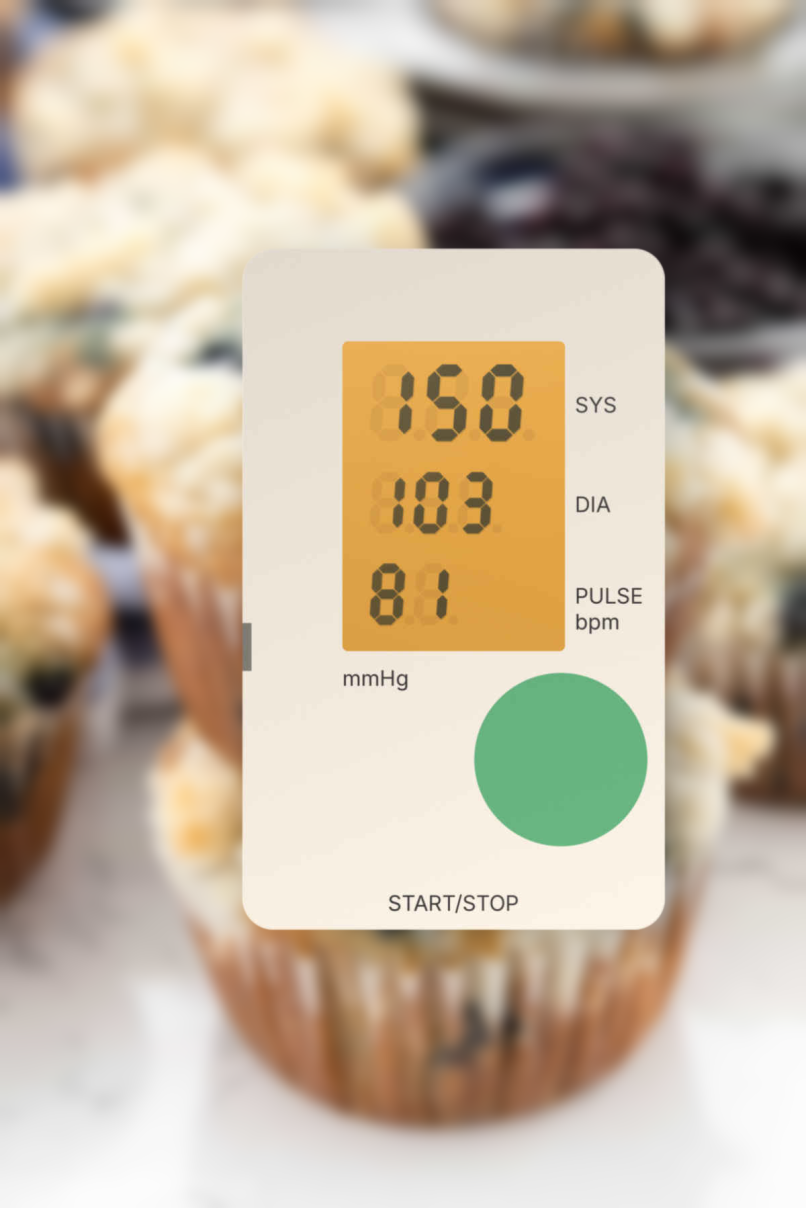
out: **81** bpm
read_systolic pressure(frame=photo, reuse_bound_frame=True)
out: **150** mmHg
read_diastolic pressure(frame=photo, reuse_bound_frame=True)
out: **103** mmHg
